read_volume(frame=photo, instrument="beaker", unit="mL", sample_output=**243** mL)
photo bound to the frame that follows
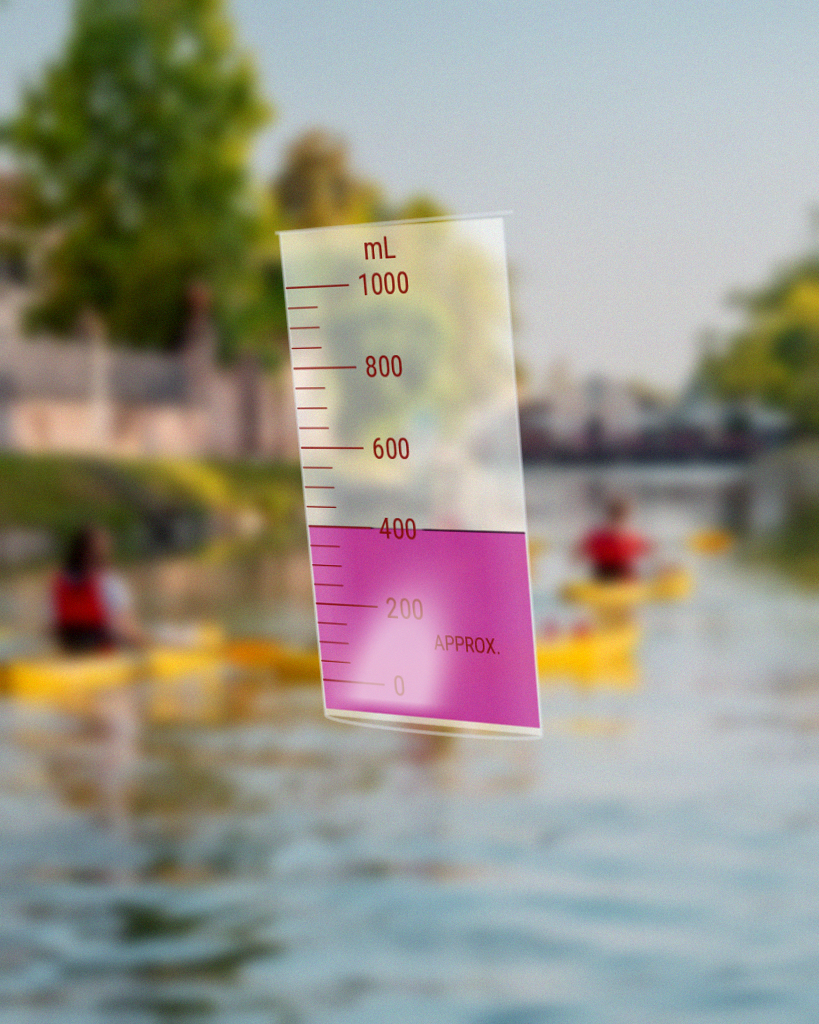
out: **400** mL
